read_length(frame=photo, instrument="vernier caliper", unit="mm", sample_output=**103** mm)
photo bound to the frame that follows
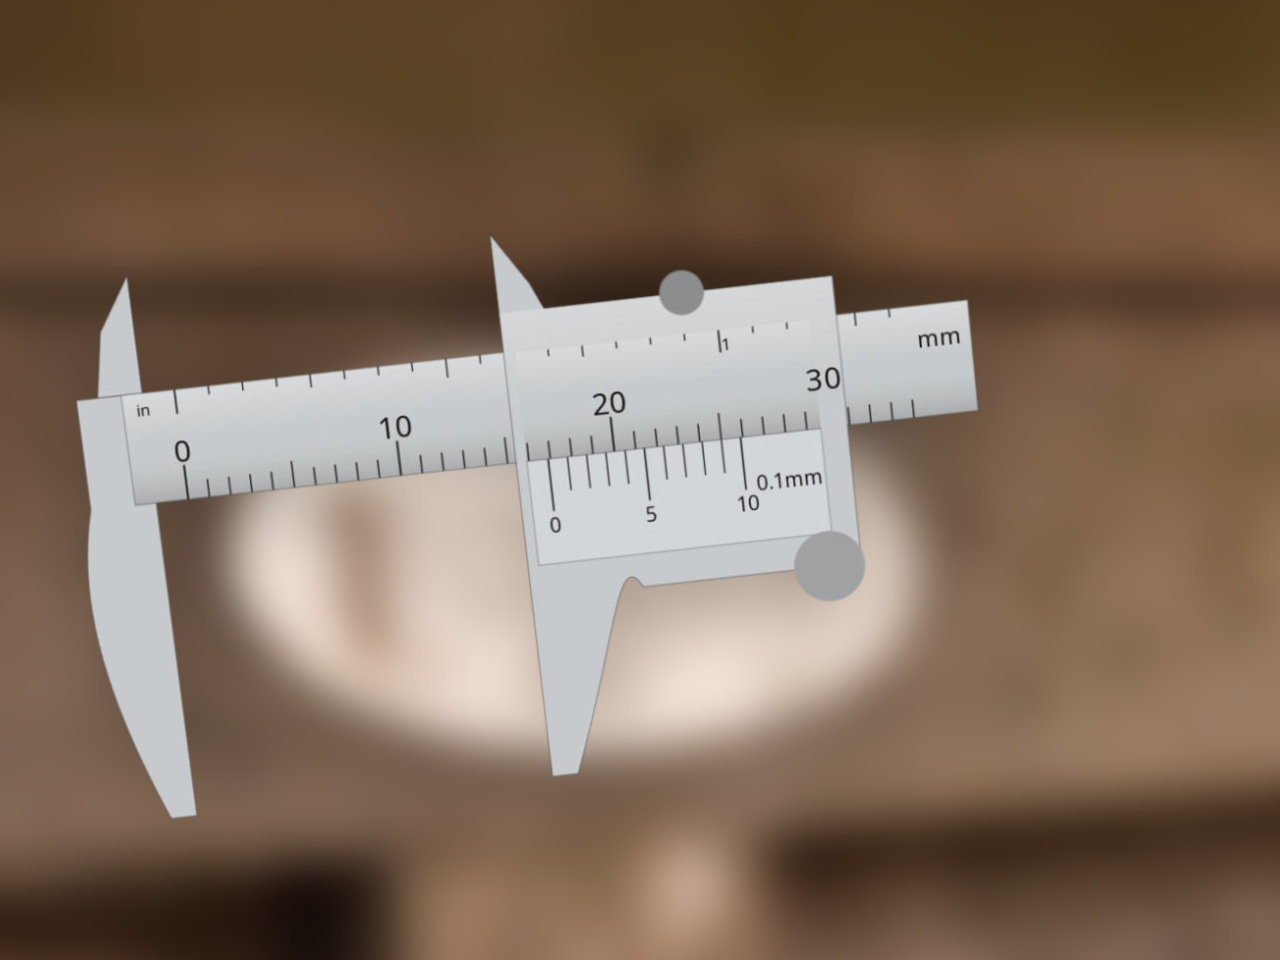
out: **16.9** mm
